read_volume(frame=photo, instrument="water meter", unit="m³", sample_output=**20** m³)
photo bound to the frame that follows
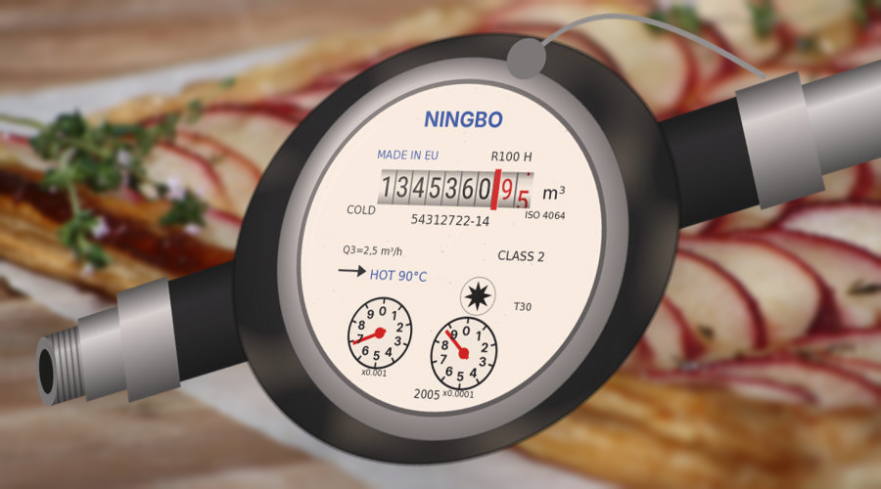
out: **1345360.9468** m³
